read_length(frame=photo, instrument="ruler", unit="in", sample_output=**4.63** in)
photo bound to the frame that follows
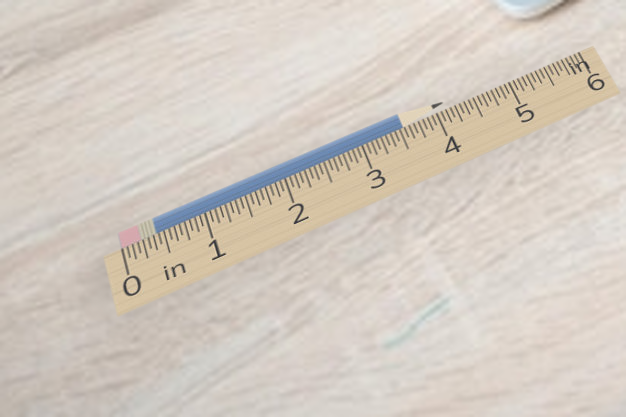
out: **4.125** in
